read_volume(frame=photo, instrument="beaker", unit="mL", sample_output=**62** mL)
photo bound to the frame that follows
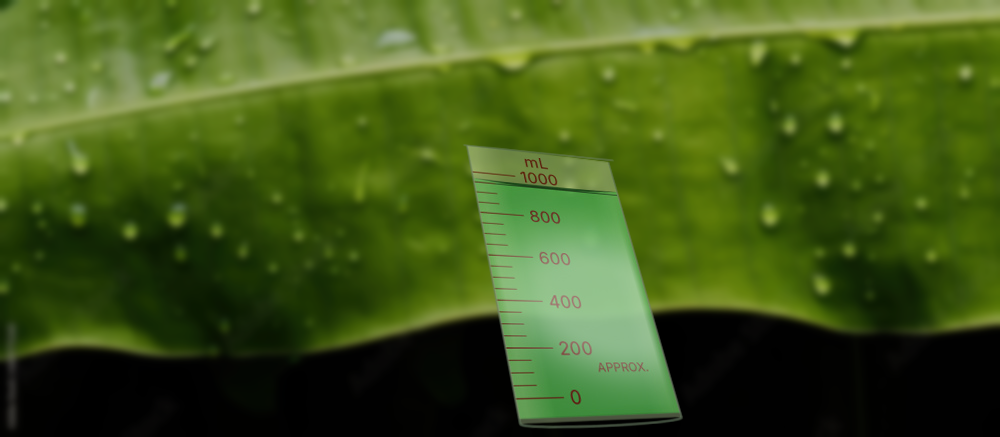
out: **950** mL
